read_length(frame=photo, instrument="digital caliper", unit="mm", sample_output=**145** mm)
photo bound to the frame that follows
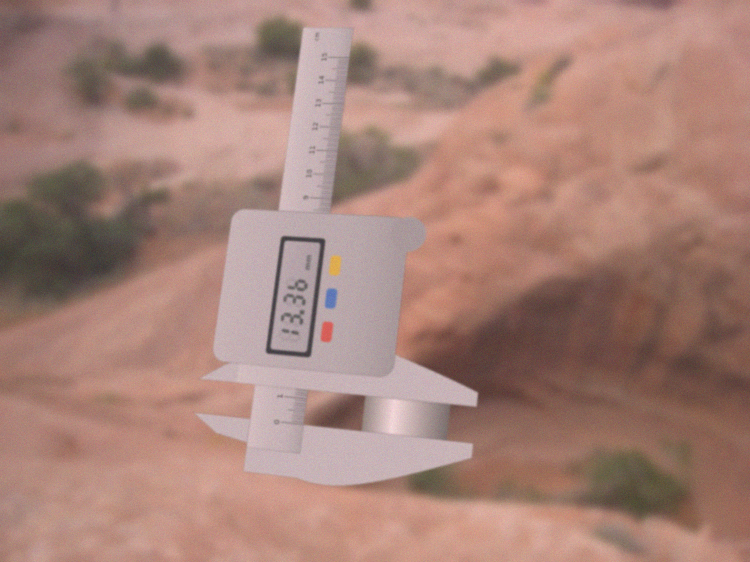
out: **13.36** mm
